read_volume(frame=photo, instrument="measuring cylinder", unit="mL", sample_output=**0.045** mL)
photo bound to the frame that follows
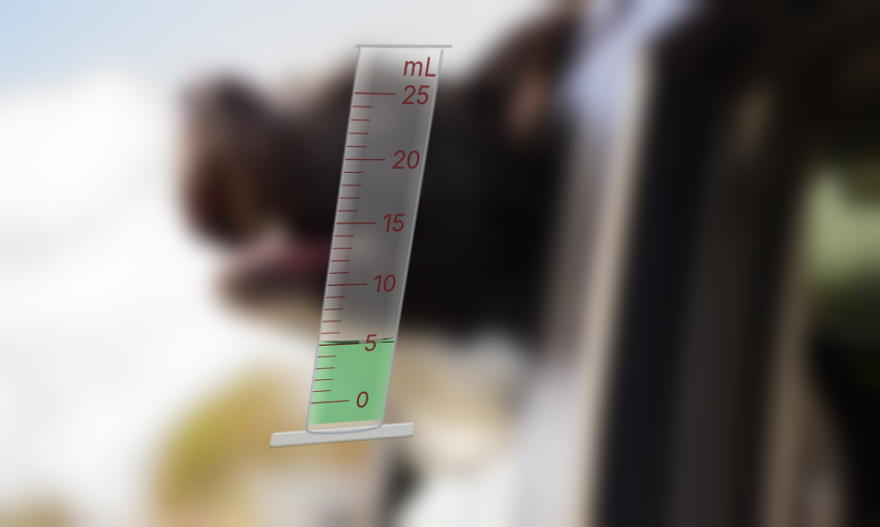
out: **5** mL
